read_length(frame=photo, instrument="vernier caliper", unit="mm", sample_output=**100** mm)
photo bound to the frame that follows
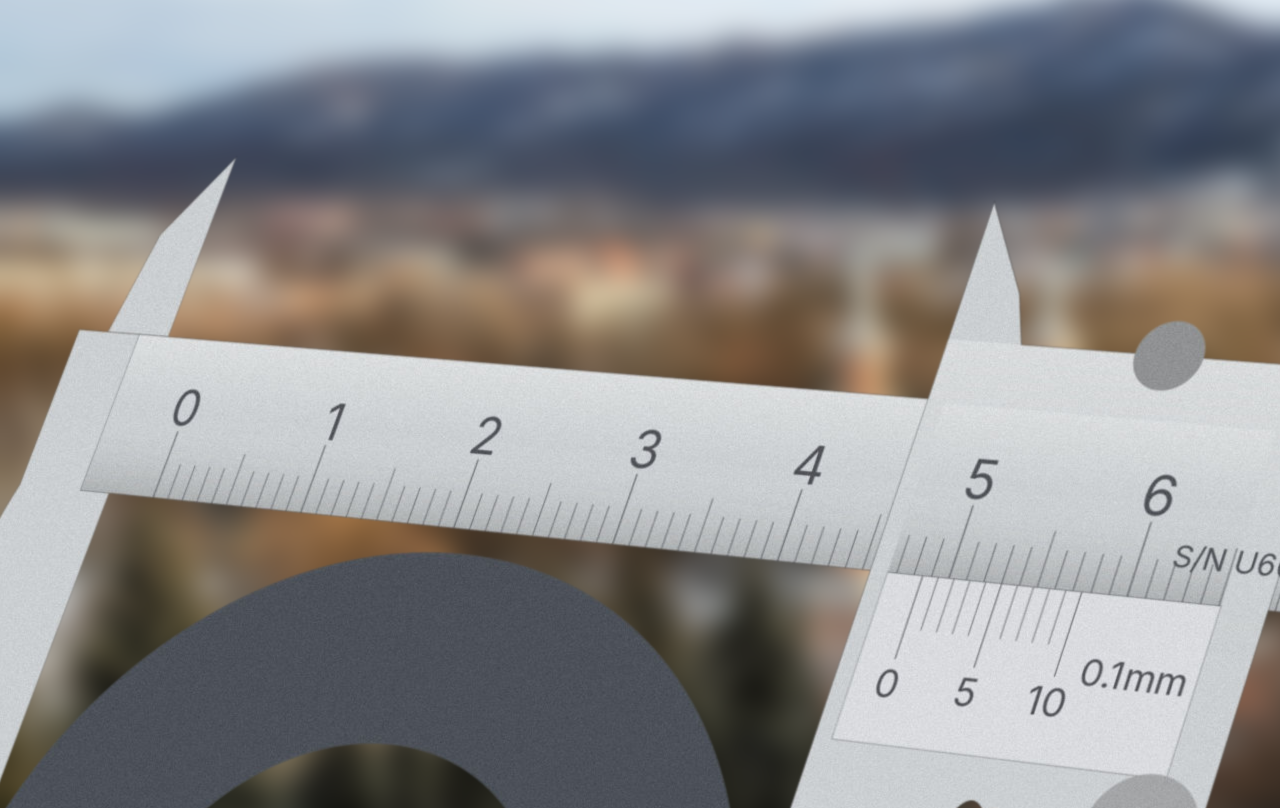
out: **48.5** mm
